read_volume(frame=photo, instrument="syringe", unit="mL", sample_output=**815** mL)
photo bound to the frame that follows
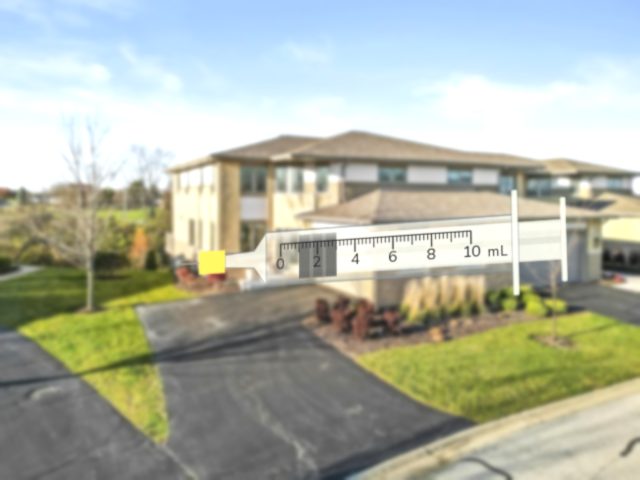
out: **1** mL
